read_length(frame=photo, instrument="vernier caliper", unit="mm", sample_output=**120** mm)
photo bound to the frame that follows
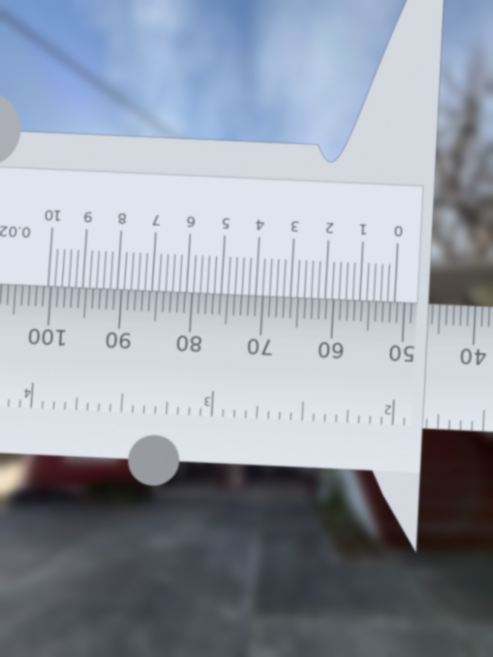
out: **51.4** mm
